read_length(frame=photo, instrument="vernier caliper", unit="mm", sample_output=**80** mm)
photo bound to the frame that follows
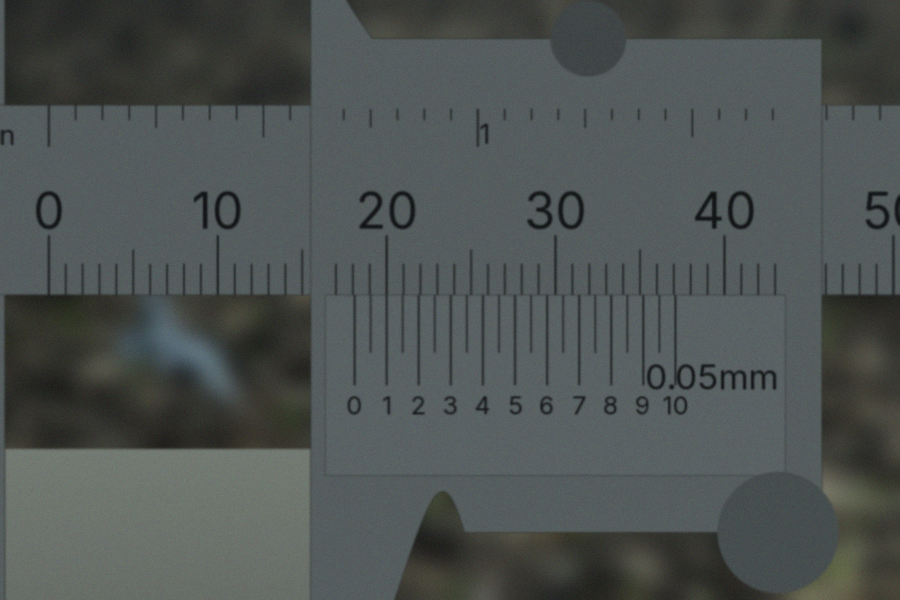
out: **18.1** mm
